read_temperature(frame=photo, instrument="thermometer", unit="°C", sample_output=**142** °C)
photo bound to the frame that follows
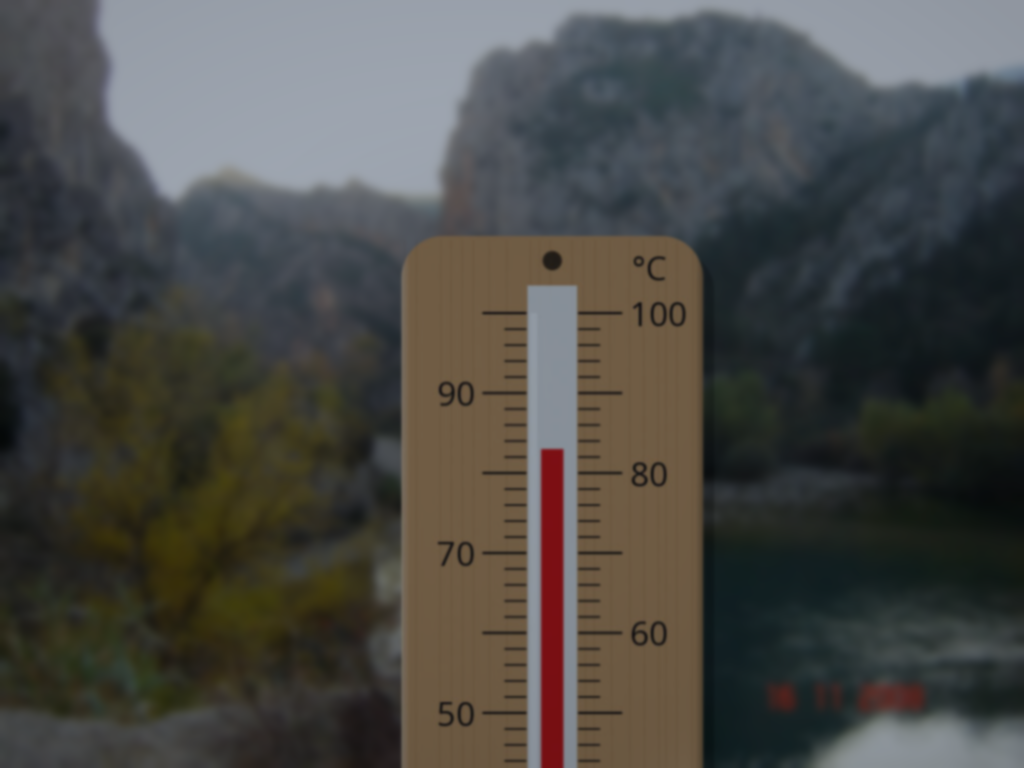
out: **83** °C
